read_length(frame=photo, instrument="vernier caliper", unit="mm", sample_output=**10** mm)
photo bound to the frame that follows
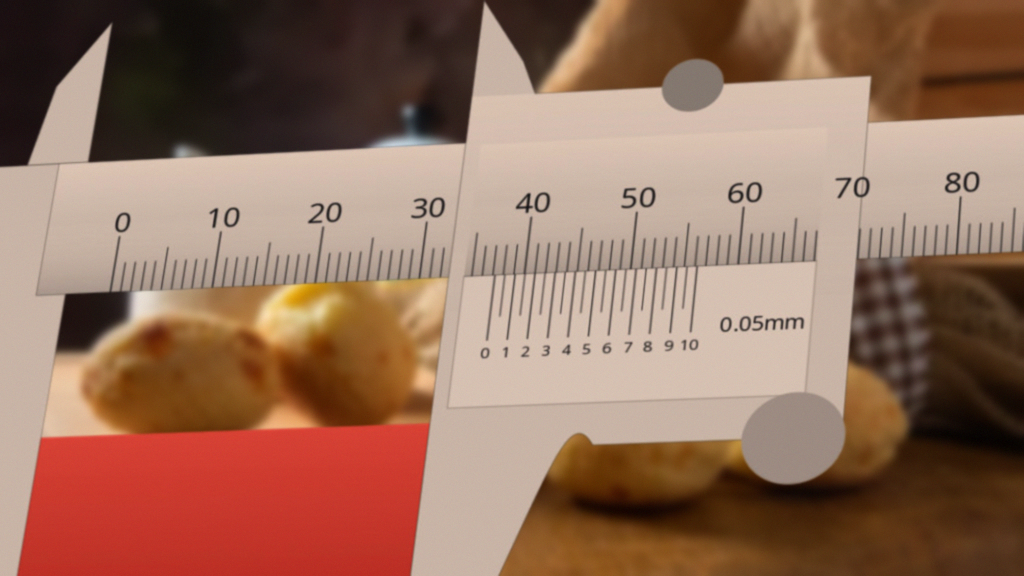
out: **37.2** mm
